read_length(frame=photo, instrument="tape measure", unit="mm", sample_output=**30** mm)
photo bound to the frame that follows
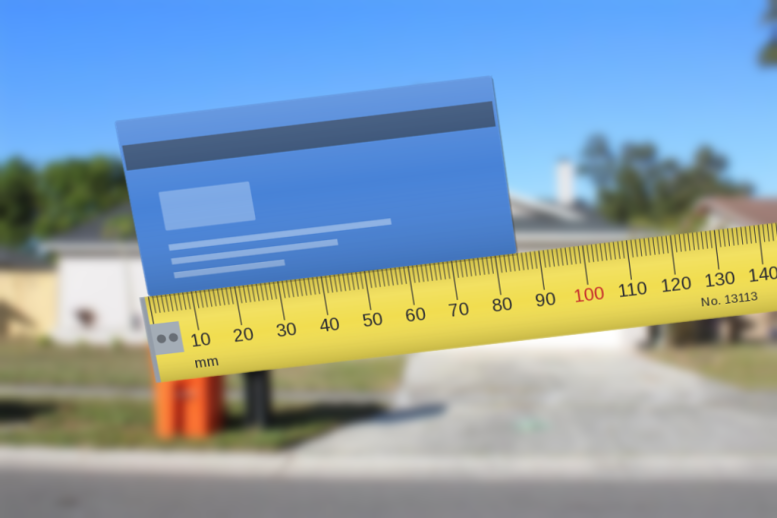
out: **85** mm
